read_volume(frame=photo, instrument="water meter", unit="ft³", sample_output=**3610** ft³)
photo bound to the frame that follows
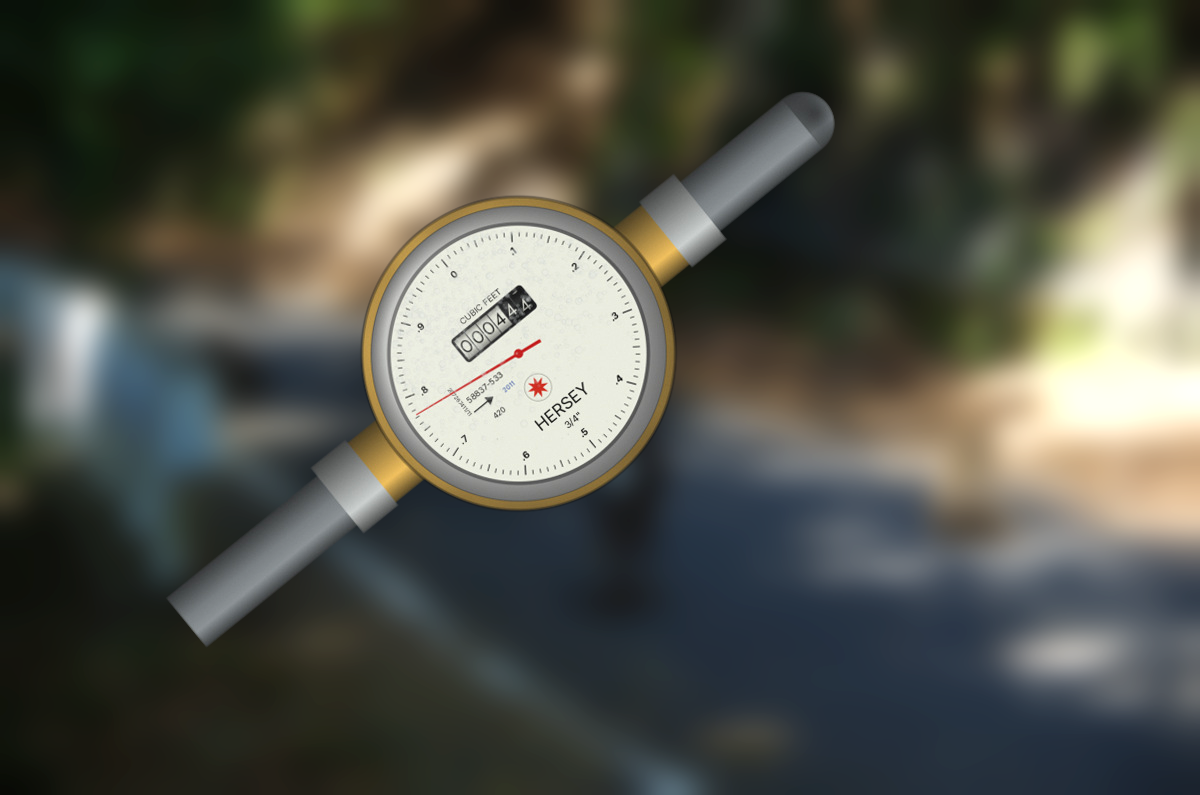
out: **443.77** ft³
